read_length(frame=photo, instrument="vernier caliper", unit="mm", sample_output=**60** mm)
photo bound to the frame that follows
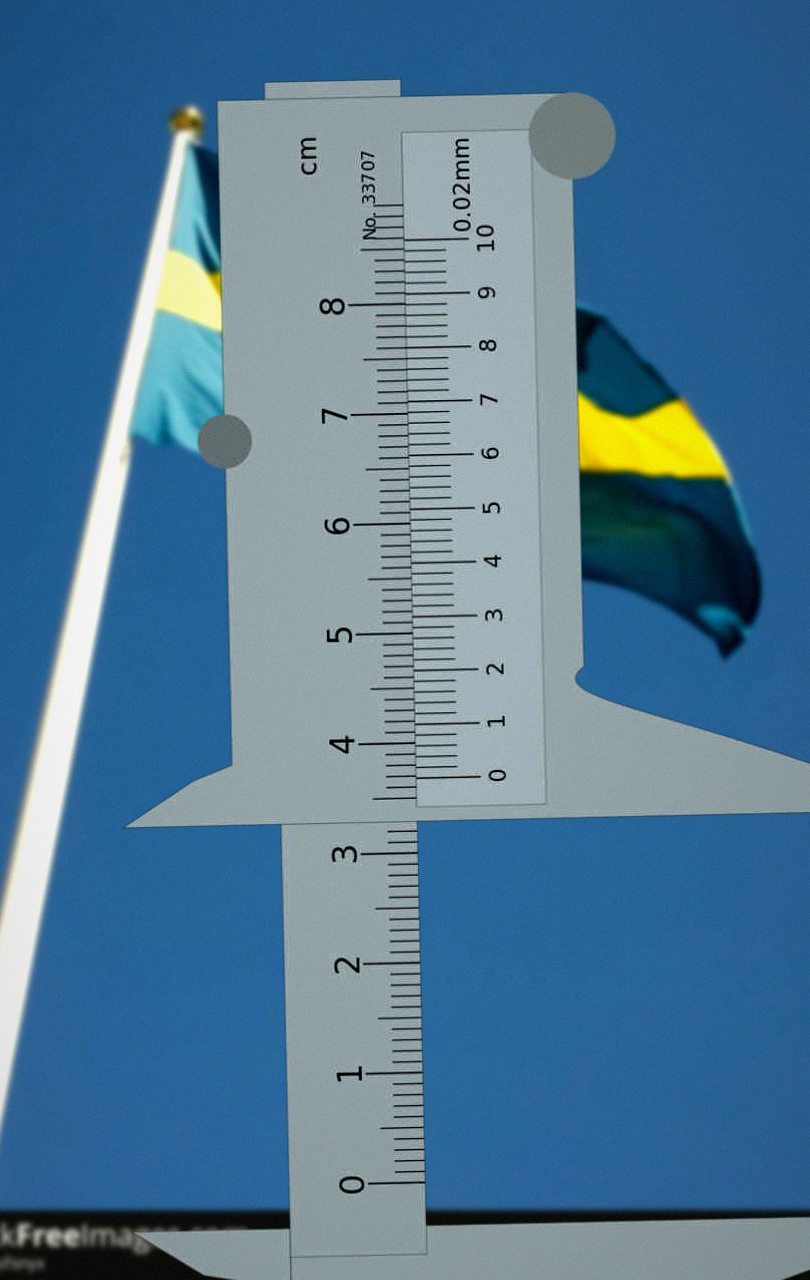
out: **36.8** mm
